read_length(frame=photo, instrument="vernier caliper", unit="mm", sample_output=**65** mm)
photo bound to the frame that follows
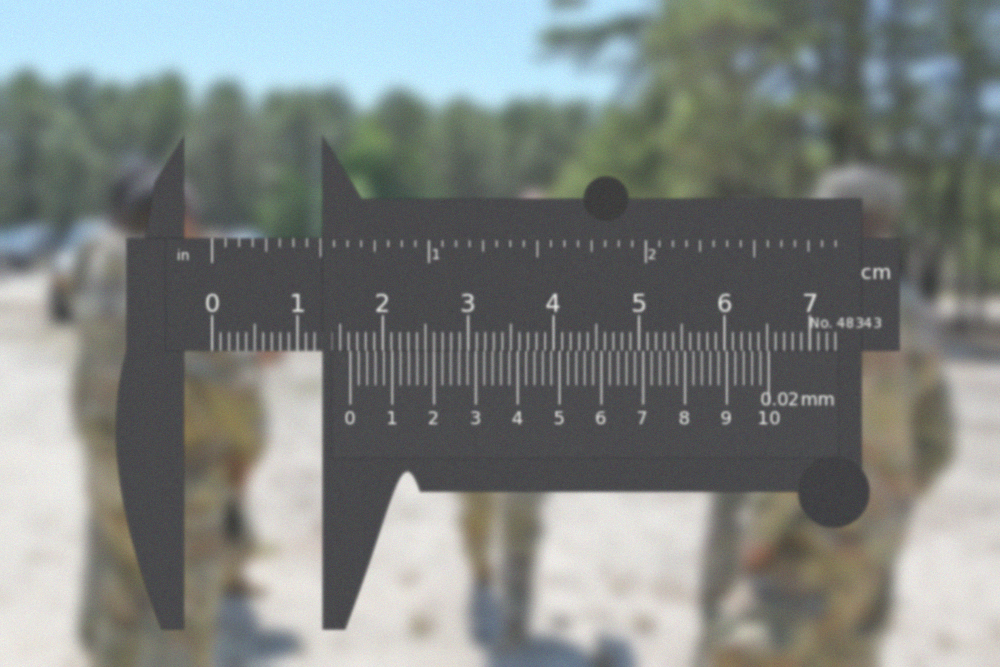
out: **16.2** mm
